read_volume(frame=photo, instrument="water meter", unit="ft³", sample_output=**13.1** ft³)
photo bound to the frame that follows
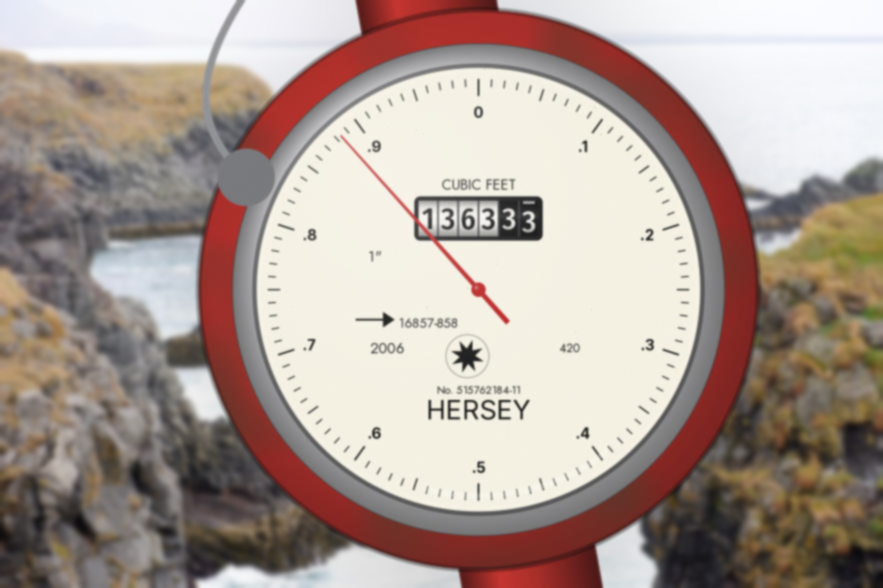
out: **136332.88** ft³
